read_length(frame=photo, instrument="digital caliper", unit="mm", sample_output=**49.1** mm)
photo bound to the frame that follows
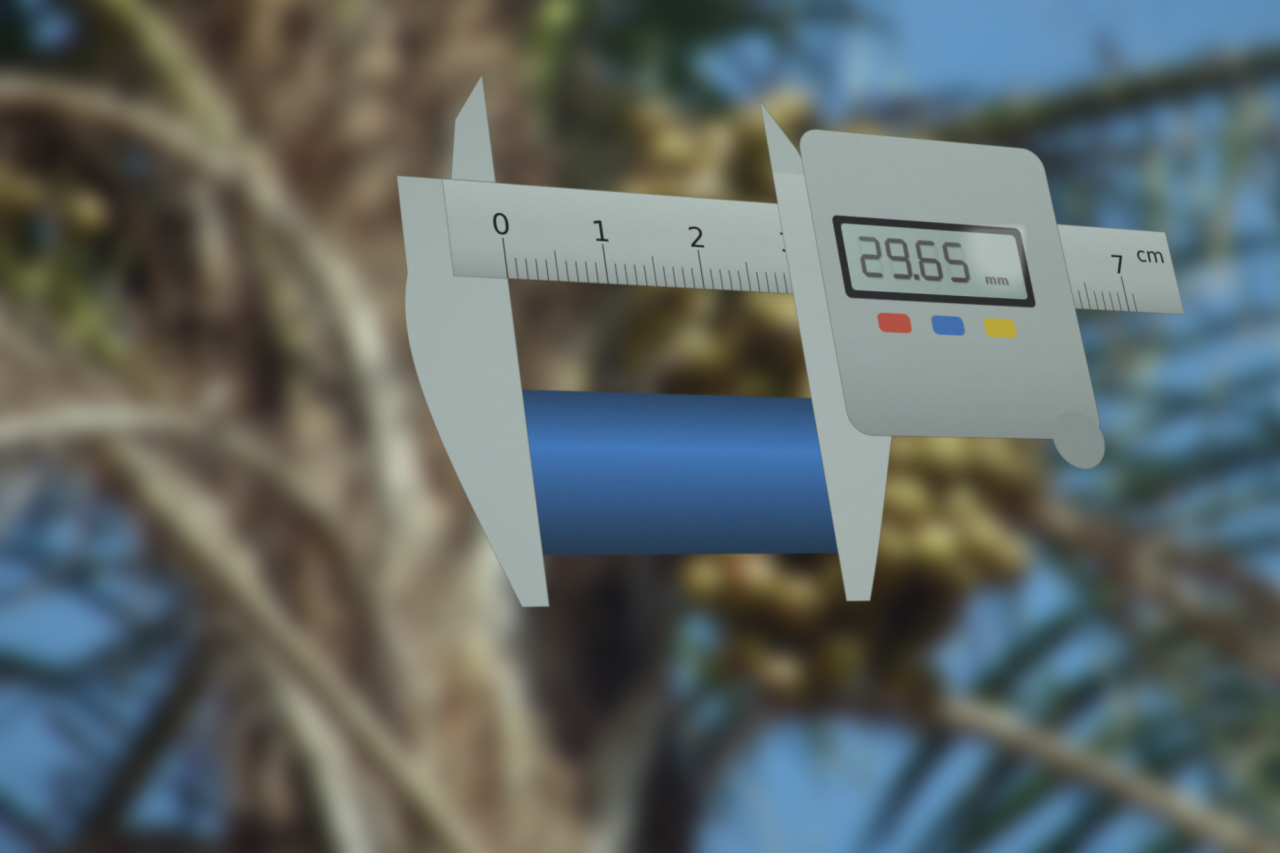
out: **29.65** mm
